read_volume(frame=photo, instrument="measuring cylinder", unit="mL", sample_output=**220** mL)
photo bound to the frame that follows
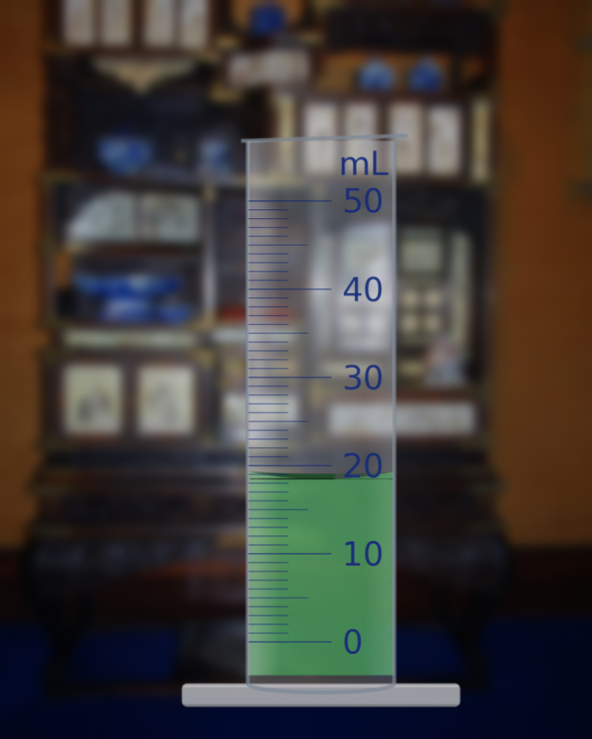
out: **18.5** mL
